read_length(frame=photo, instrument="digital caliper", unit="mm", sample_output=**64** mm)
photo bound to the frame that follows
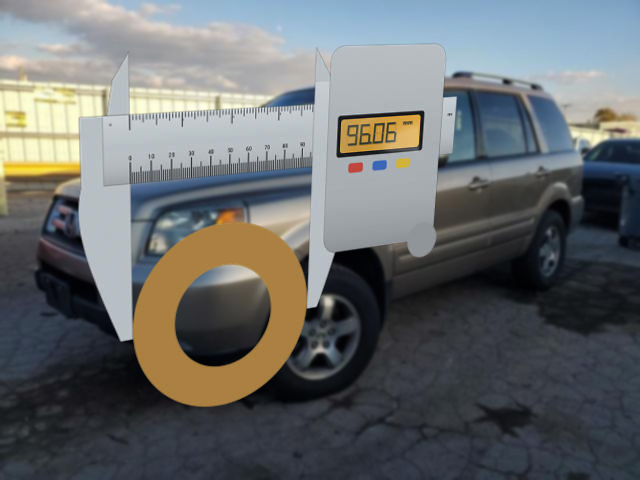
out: **96.06** mm
